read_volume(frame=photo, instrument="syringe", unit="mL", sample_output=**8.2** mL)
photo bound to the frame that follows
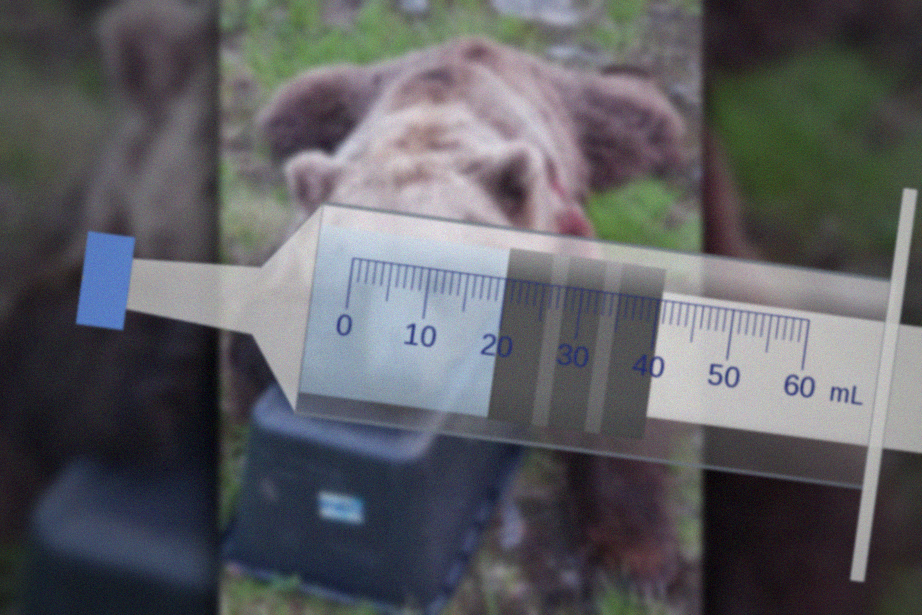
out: **20** mL
